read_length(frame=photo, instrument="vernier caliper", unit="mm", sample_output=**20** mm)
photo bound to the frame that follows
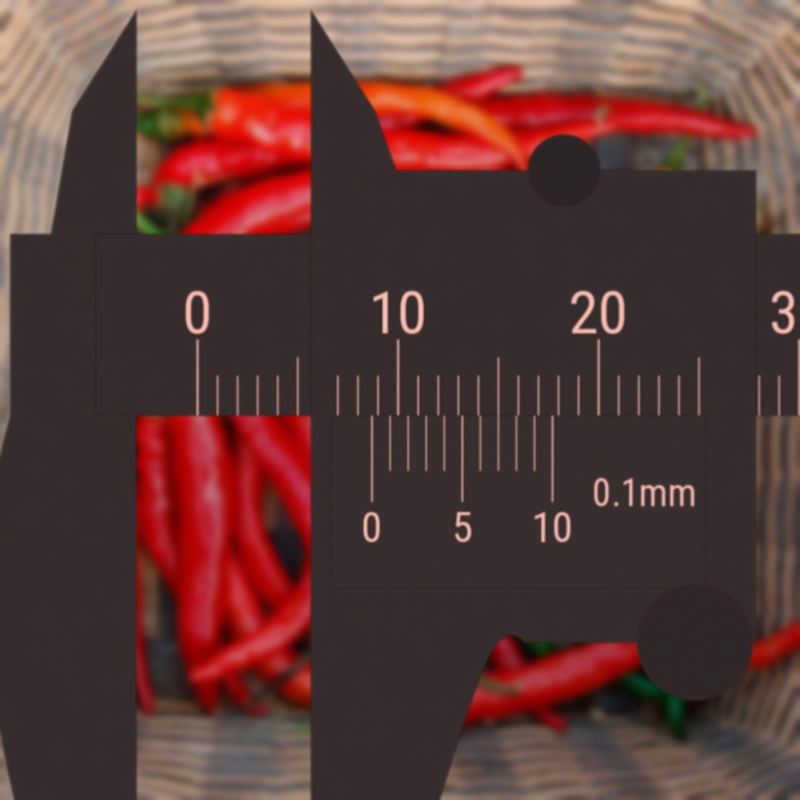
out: **8.7** mm
